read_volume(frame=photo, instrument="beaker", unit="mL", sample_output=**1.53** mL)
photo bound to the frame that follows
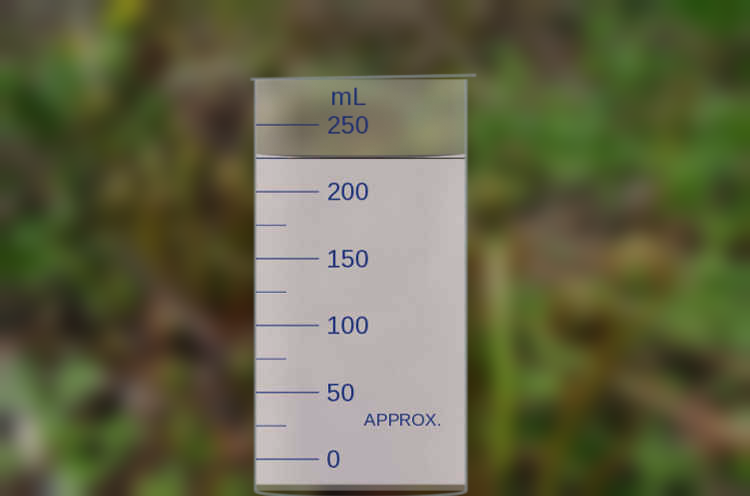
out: **225** mL
